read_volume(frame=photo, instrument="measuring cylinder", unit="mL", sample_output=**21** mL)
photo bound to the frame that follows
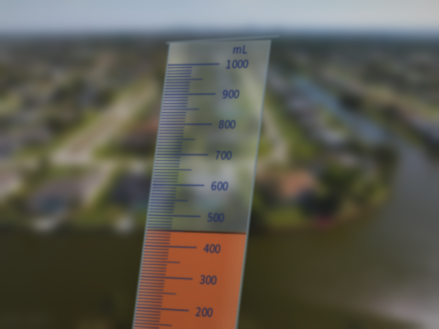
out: **450** mL
